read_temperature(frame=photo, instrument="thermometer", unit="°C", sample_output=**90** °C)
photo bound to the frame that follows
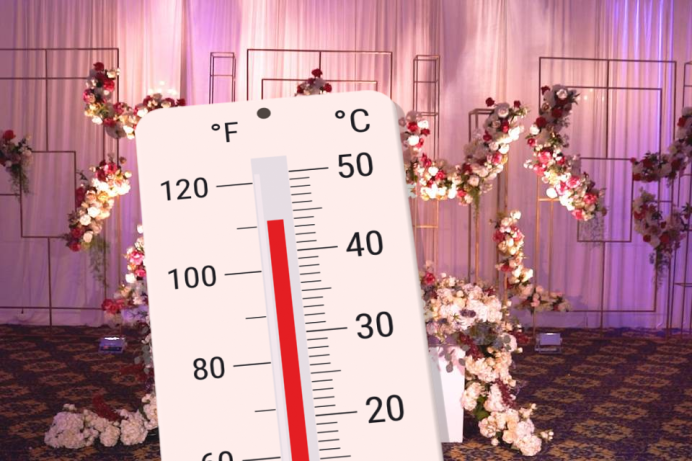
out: **44** °C
